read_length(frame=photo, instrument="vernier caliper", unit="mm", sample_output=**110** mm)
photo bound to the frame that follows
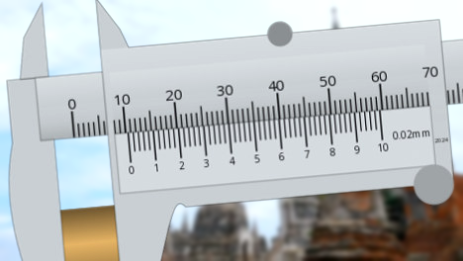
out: **10.5** mm
